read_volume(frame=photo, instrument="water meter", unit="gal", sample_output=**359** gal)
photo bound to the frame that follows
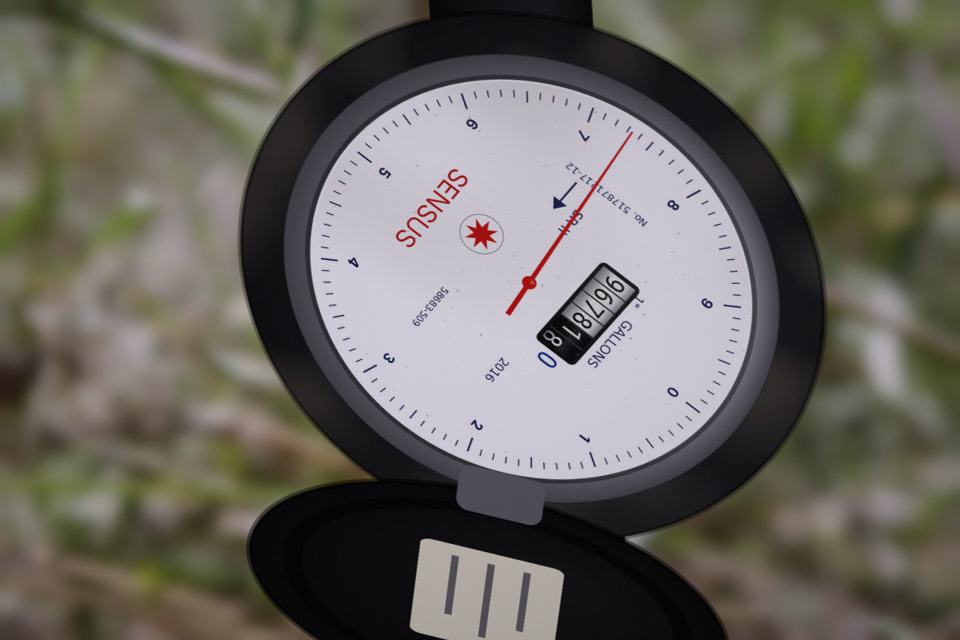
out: **9678177.3** gal
